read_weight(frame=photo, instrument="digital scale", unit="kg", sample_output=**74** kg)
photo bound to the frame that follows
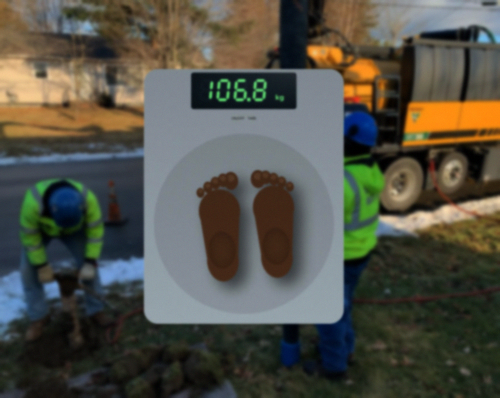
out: **106.8** kg
